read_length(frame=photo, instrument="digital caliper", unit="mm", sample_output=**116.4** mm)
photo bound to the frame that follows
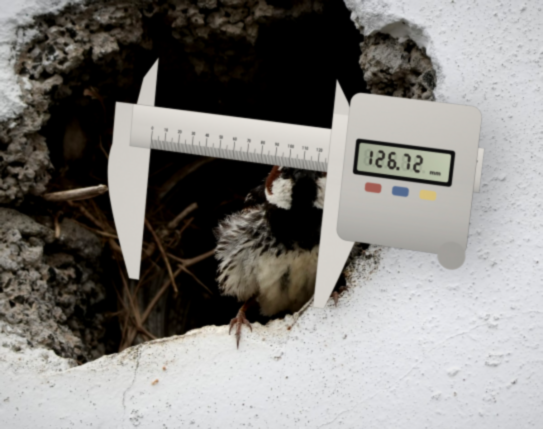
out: **126.72** mm
